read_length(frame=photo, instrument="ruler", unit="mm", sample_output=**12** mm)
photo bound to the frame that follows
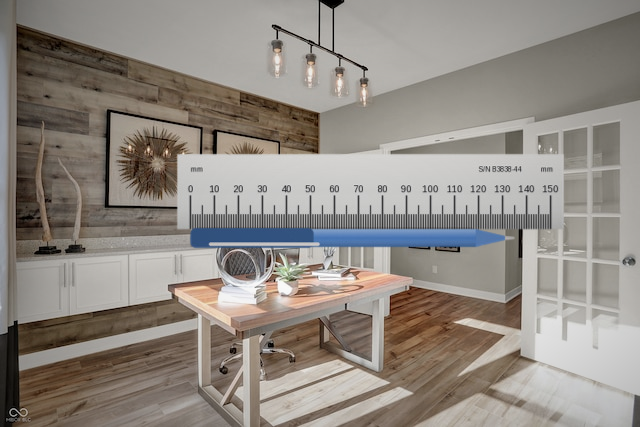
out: **135** mm
